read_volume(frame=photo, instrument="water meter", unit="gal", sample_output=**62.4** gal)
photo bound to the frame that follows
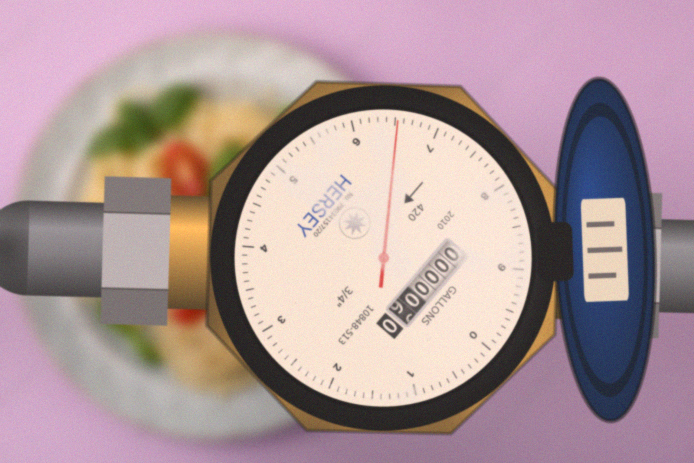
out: **56.5** gal
